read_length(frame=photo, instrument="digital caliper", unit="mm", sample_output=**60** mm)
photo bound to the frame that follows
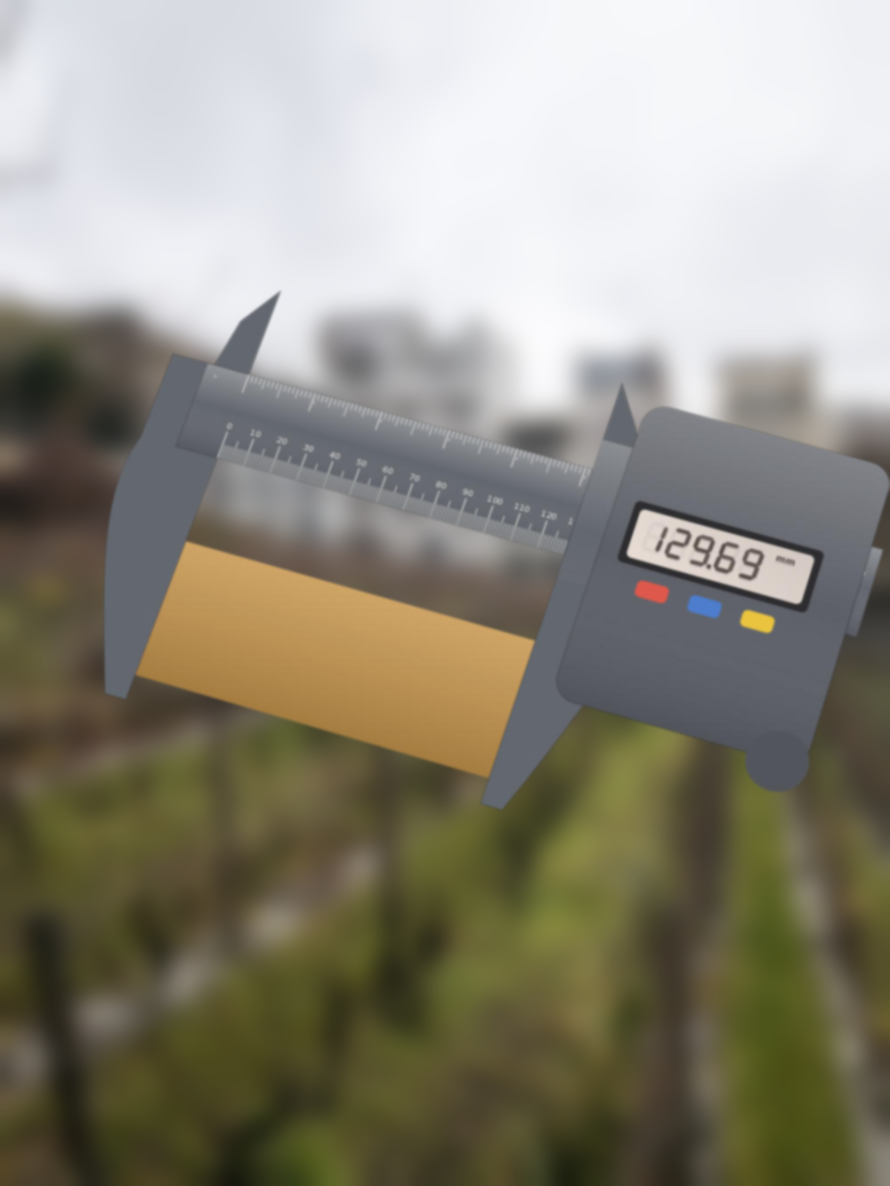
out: **129.69** mm
